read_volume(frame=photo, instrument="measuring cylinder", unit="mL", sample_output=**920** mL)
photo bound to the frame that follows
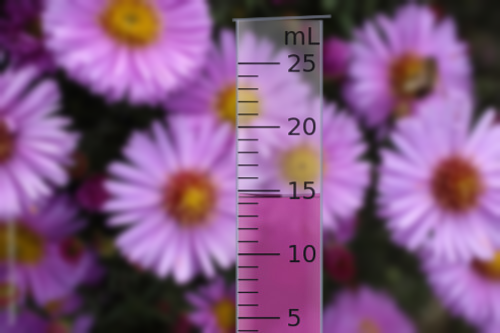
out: **14.5** mL
